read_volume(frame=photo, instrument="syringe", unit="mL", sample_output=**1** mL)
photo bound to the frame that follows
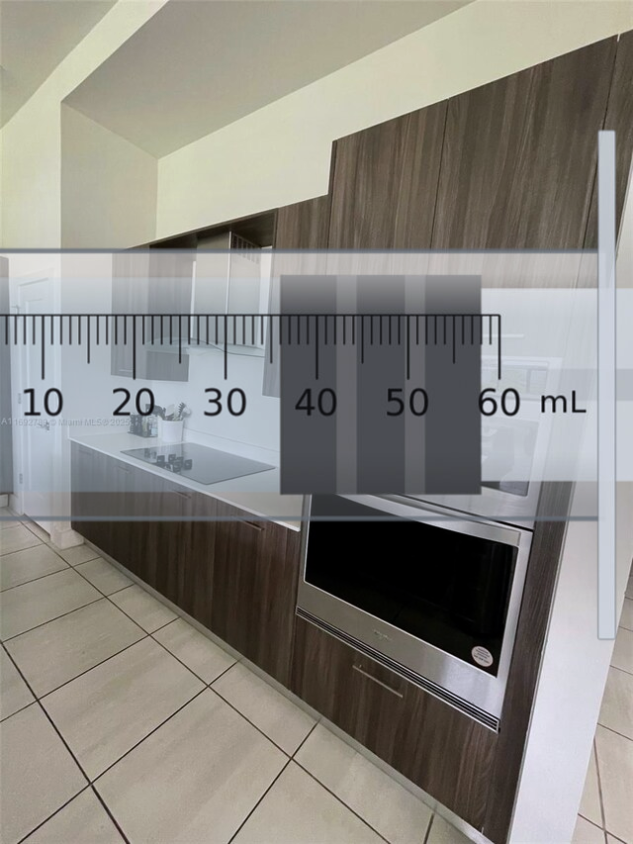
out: **36** mL
